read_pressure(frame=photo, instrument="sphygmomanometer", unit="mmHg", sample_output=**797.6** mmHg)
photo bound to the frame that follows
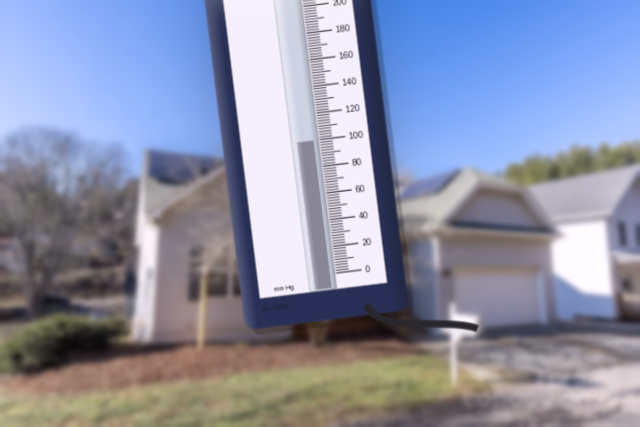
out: **100** mmHg
